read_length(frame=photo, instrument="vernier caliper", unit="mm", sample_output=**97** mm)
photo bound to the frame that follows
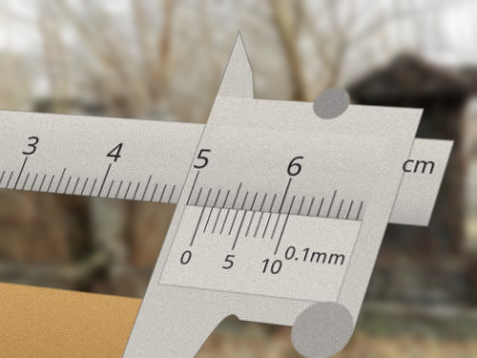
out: **52.0** mm
